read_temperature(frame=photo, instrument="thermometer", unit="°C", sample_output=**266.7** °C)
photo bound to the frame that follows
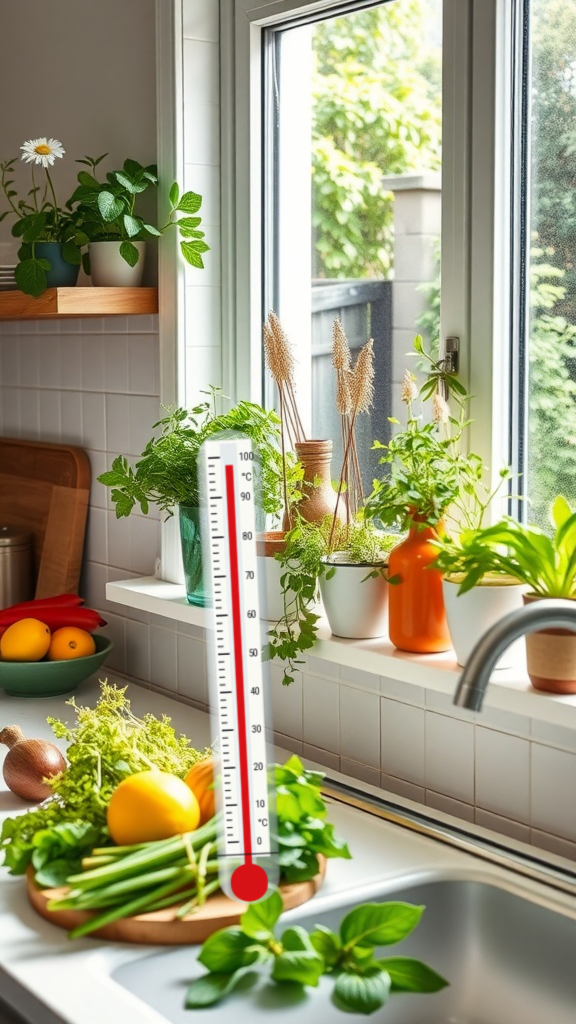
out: **98** °C
